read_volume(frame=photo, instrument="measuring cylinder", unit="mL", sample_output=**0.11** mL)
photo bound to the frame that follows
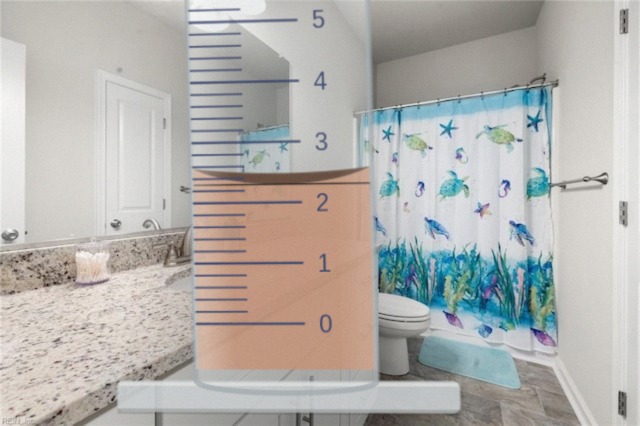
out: **2.3** mL
